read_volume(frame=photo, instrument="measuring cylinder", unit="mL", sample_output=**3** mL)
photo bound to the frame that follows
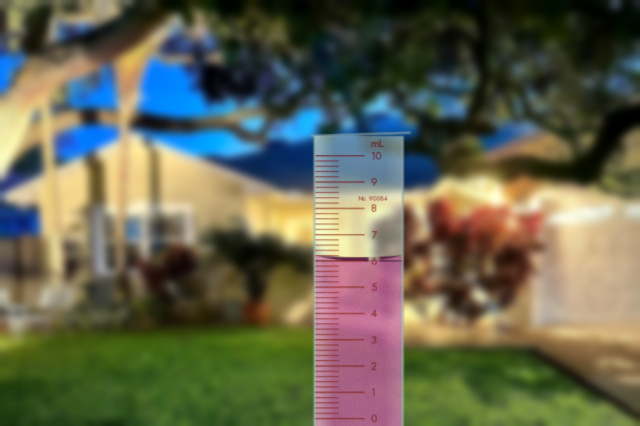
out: **6** mL
